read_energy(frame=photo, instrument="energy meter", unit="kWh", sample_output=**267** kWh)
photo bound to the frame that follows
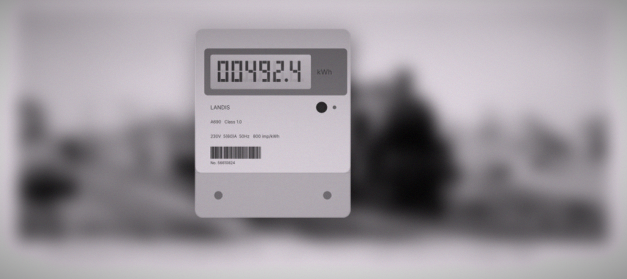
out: **492.4** kWh
